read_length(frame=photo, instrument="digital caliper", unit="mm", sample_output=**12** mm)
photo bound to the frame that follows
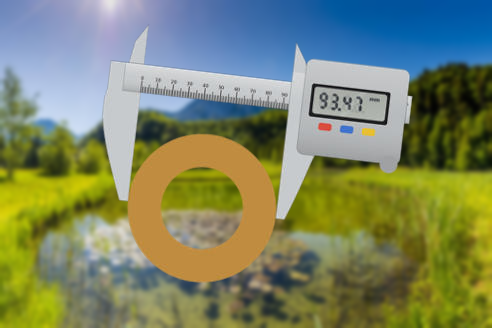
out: **93.47** mm
